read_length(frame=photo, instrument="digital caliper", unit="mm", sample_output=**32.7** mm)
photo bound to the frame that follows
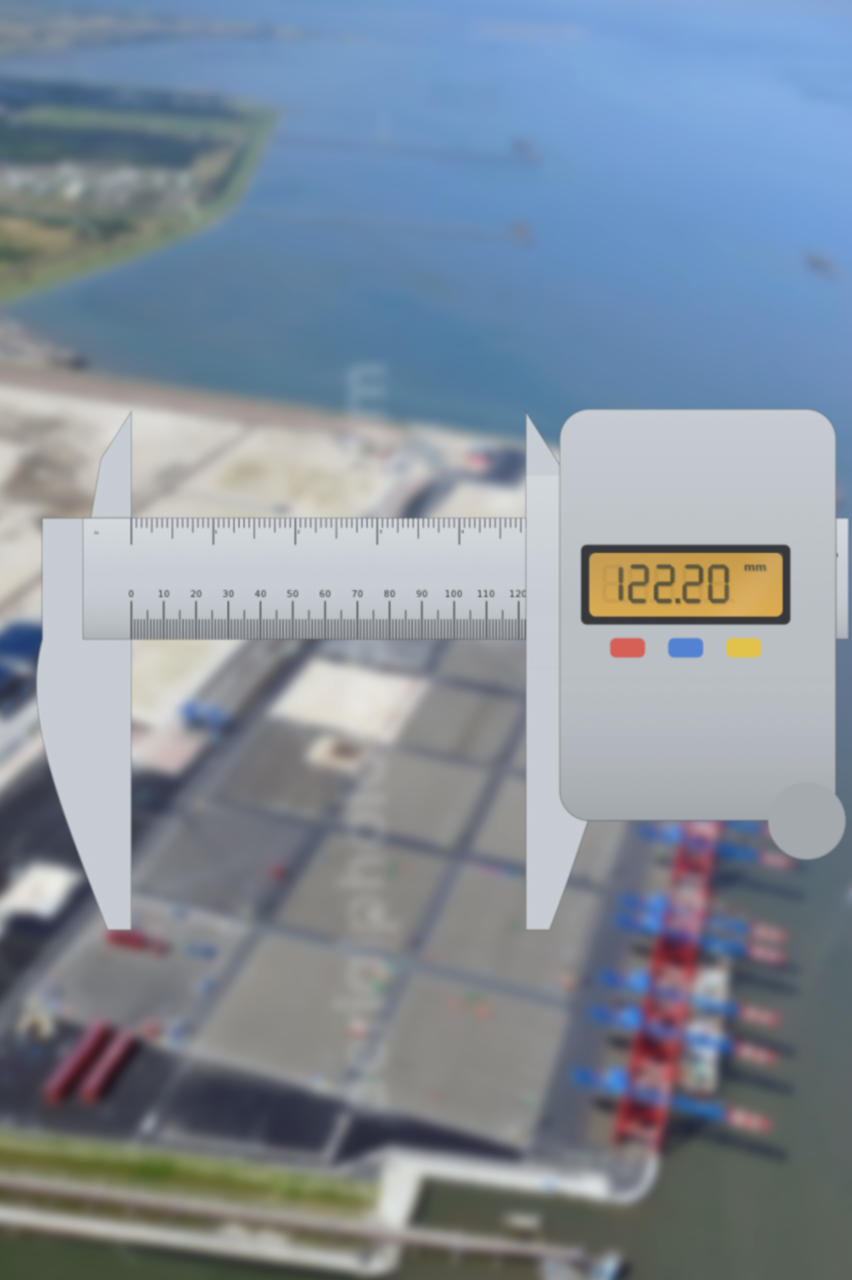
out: **122.20** mm
